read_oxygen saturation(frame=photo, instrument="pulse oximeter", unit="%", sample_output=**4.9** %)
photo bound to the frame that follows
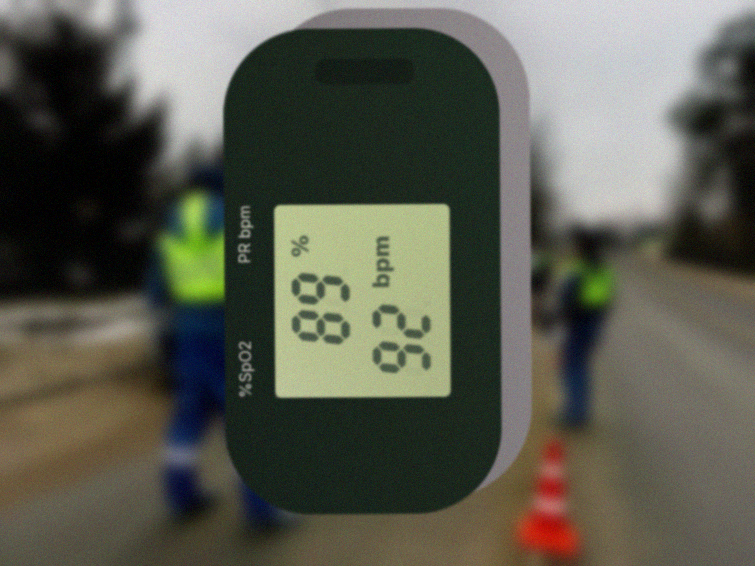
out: **89** %
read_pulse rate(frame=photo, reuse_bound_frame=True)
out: **92** bpm
